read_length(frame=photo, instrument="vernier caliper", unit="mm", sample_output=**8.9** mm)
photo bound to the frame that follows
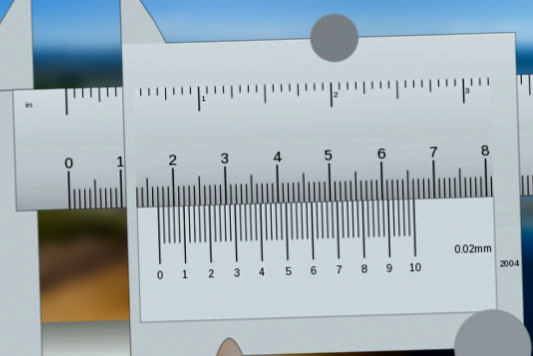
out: **17.0** mm
